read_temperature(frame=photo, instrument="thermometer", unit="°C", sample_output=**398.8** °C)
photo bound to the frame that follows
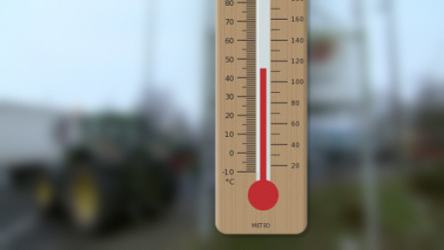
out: **45** °C
